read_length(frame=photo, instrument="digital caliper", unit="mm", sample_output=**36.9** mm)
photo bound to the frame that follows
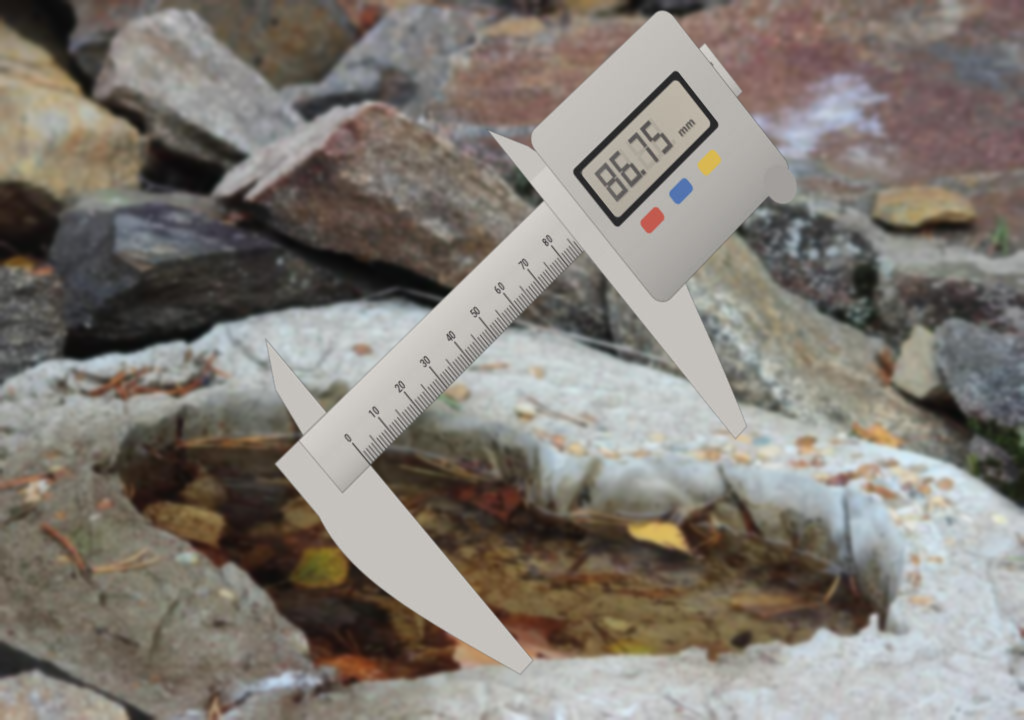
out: **86.75** mm
